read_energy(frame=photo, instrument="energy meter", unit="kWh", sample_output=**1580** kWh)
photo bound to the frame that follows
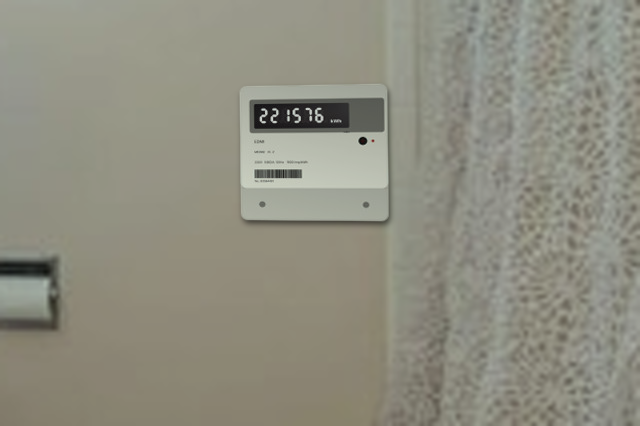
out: **221576** kWh
